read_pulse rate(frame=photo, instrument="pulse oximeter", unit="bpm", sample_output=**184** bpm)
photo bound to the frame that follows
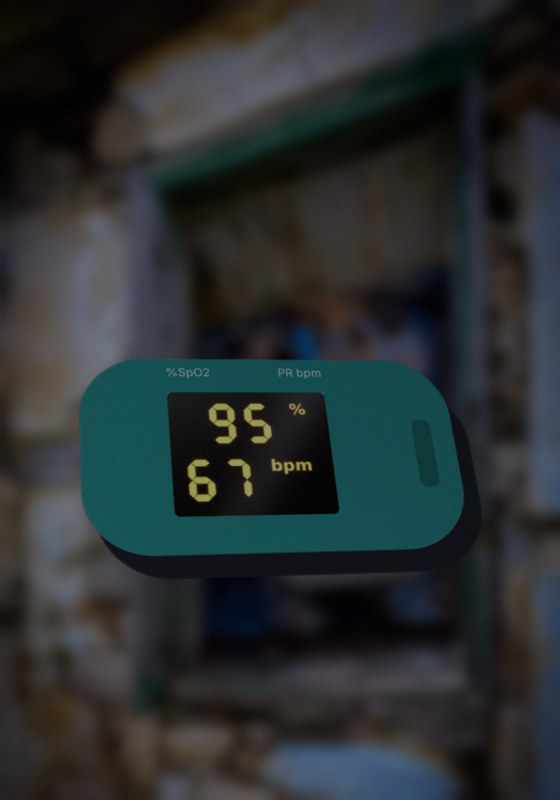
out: **67** bpm
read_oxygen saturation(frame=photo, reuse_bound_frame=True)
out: **95** %
